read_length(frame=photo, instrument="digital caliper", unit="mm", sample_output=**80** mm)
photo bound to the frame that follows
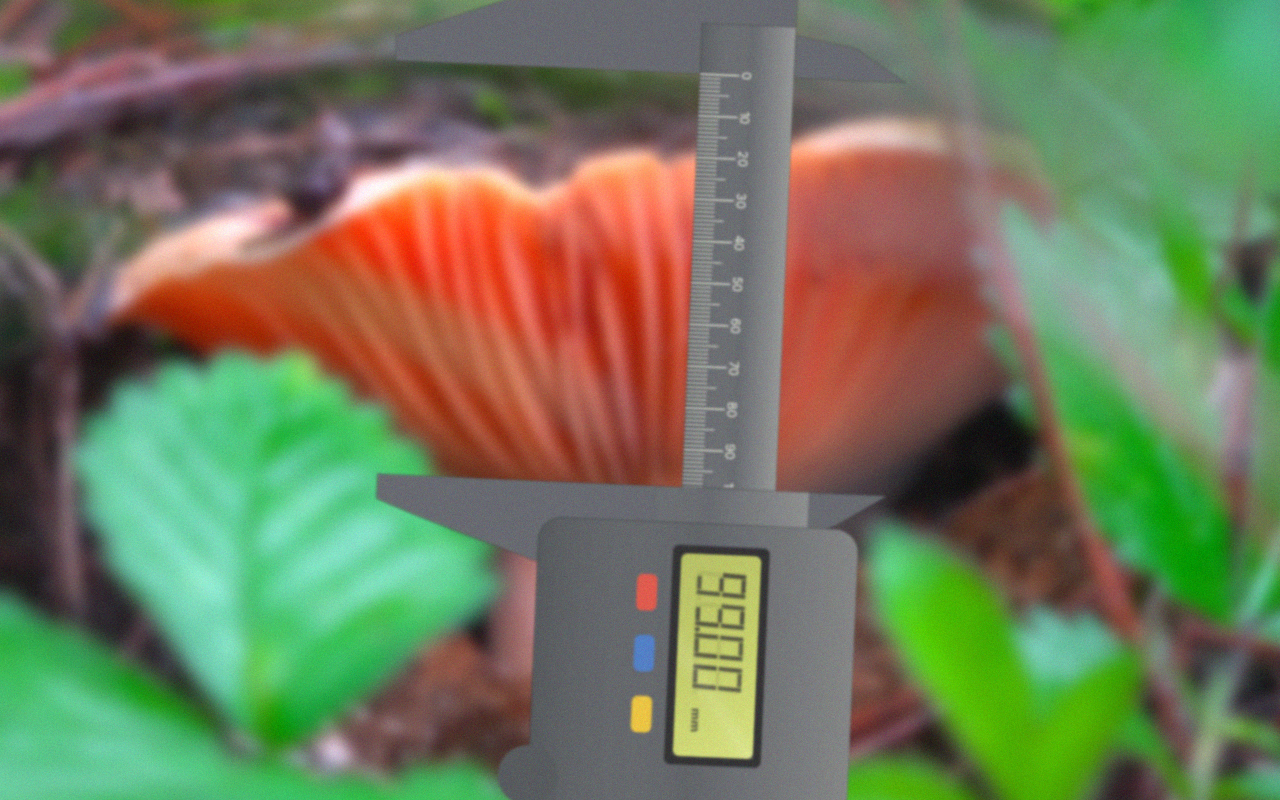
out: **99.00** mm
